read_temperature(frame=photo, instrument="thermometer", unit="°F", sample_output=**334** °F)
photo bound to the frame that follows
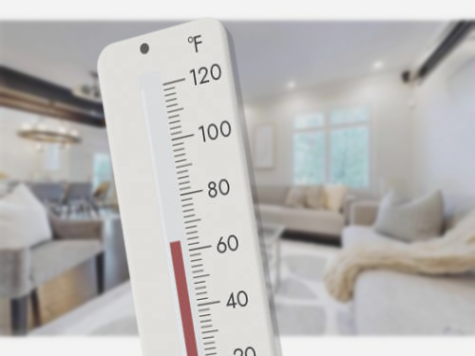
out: **64** °F
